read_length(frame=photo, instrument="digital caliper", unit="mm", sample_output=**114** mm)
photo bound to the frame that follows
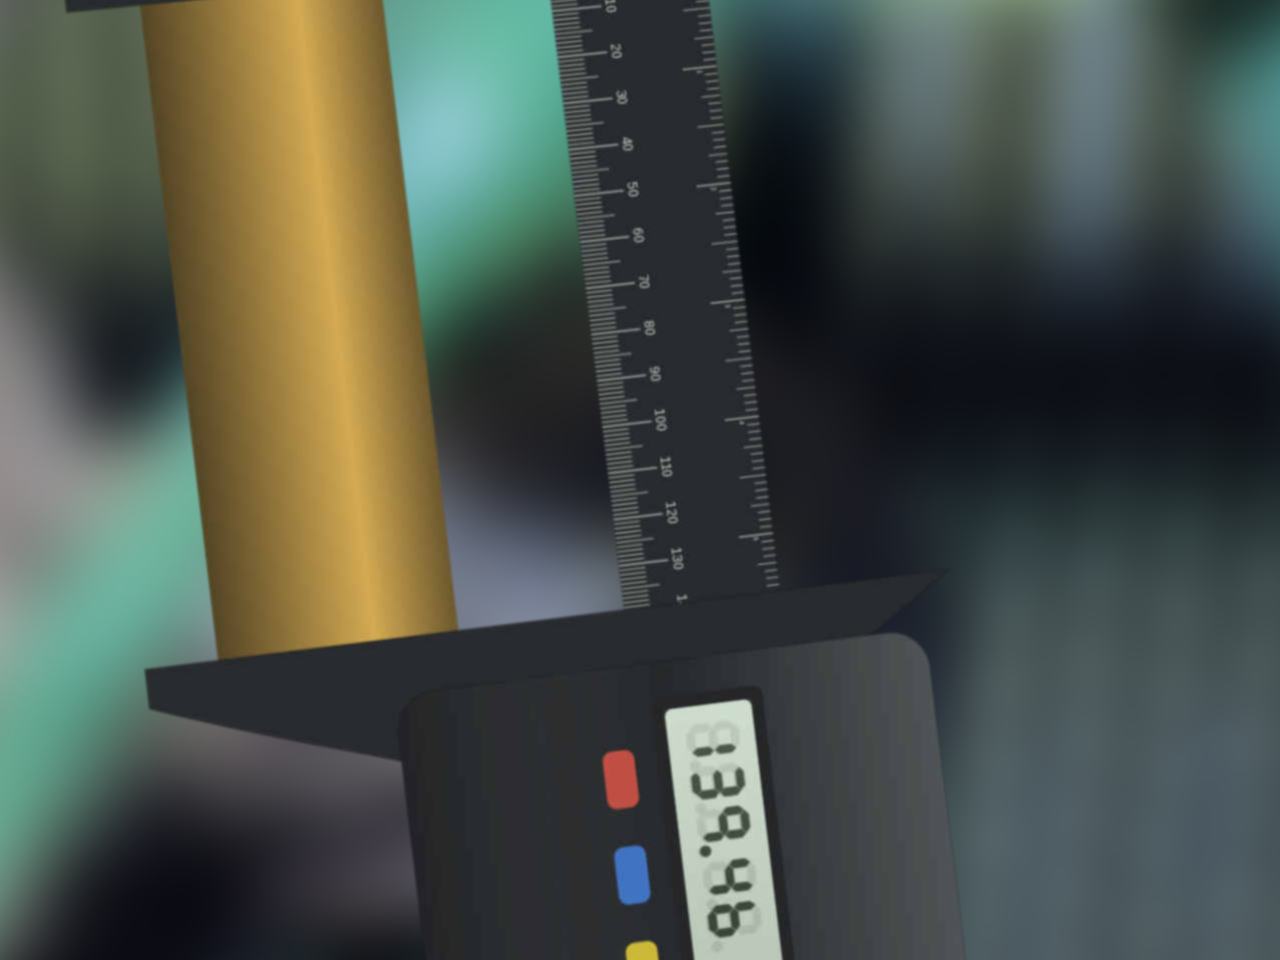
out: **139.46** mm
